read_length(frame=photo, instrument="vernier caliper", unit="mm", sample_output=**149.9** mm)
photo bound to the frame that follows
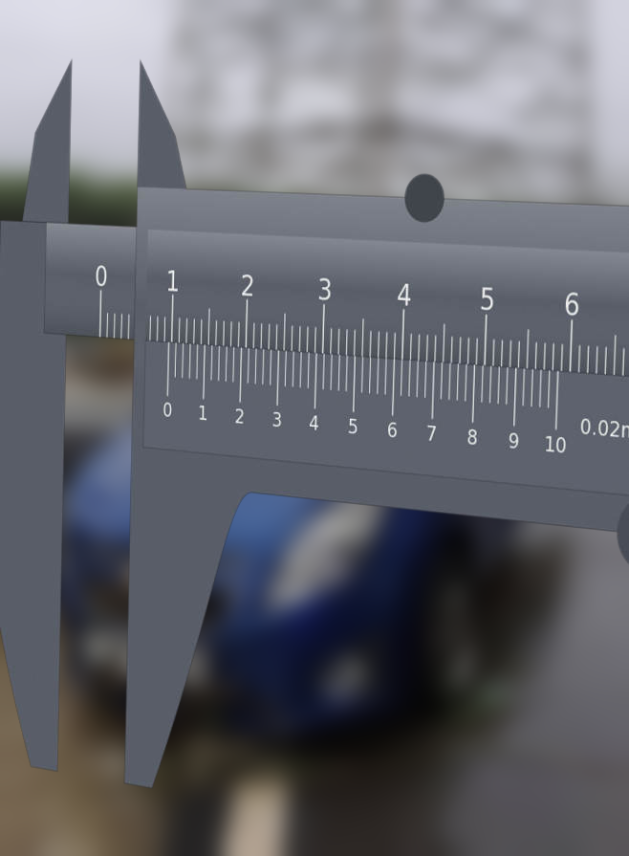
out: **9.6** mm
